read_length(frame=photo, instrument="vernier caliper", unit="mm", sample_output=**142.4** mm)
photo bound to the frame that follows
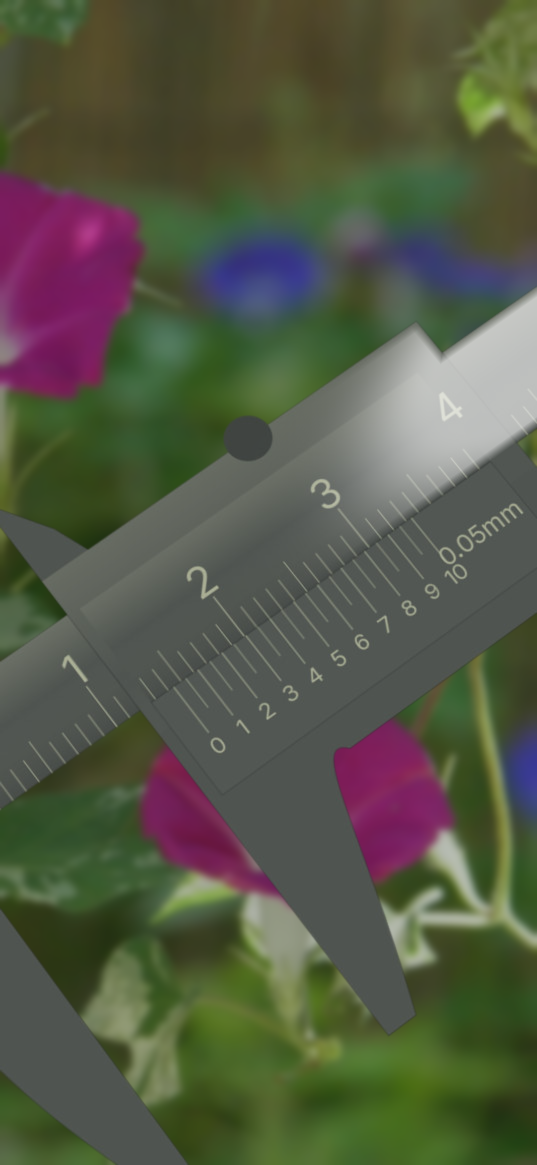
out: **14.4** mm
